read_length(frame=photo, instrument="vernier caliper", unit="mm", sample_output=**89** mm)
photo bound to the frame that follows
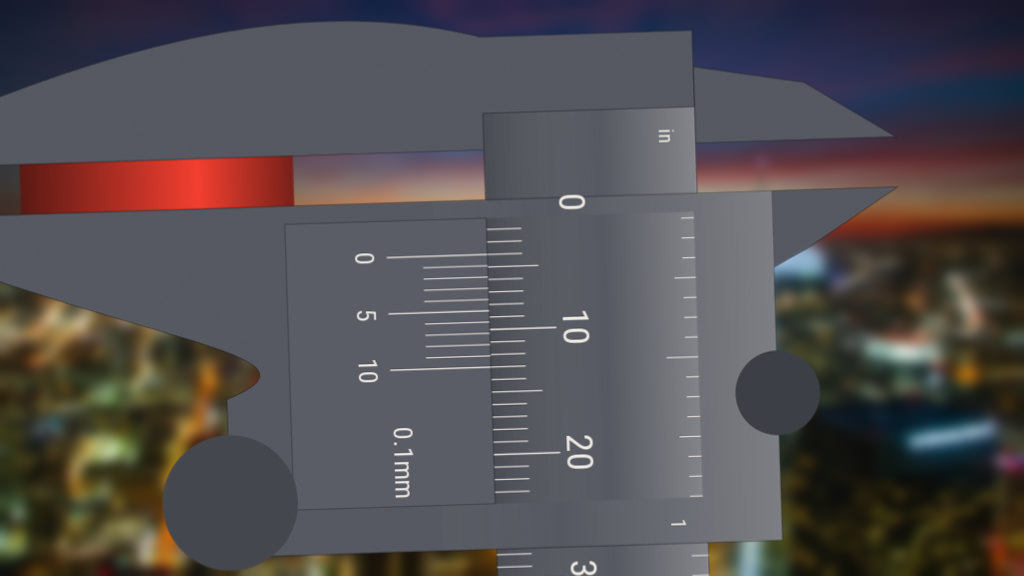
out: **4.0** mm
